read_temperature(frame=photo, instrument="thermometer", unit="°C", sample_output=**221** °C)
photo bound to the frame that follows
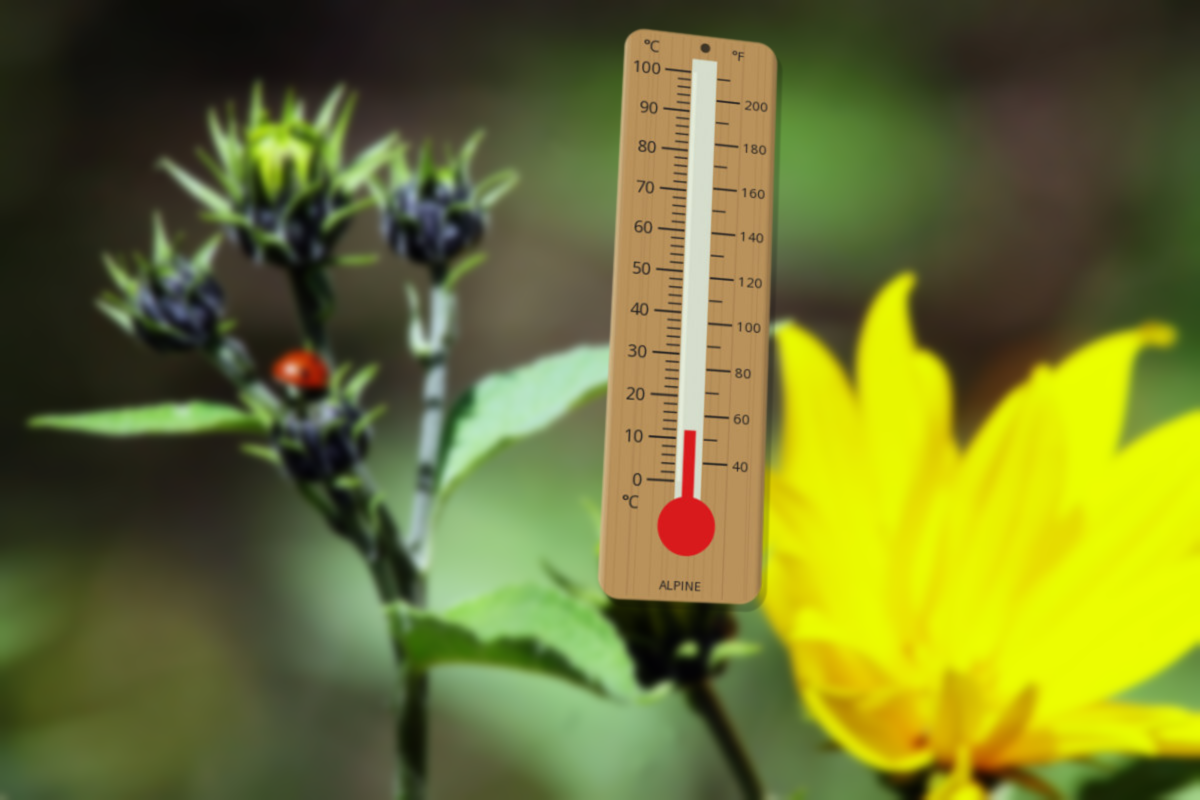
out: **12** °C
